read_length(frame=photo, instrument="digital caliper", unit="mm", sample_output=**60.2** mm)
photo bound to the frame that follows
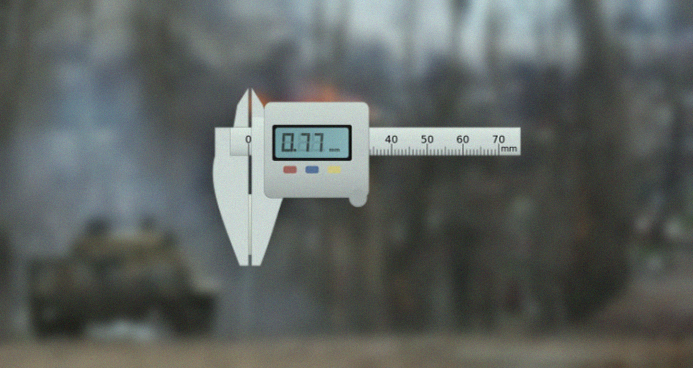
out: **0.77** mm
